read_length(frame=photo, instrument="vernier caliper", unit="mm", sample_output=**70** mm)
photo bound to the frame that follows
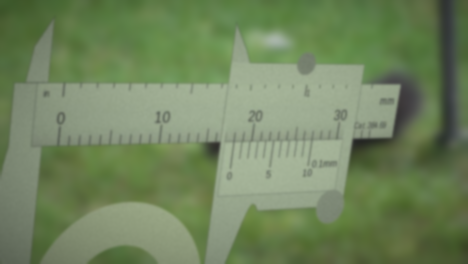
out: **18.0** mm
